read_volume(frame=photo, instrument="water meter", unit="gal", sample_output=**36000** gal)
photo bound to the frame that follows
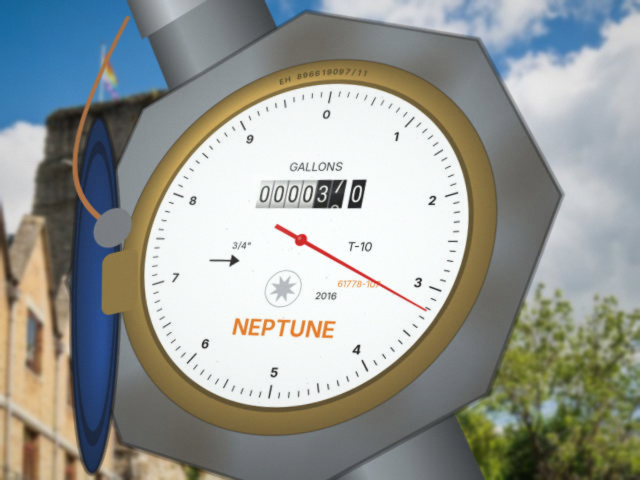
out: **373.2** gal
